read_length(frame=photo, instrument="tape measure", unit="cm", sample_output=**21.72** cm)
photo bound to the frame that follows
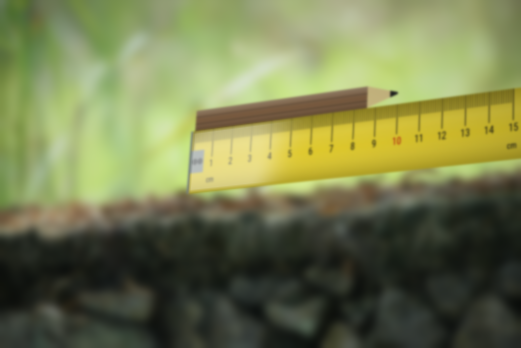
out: **10** cm
